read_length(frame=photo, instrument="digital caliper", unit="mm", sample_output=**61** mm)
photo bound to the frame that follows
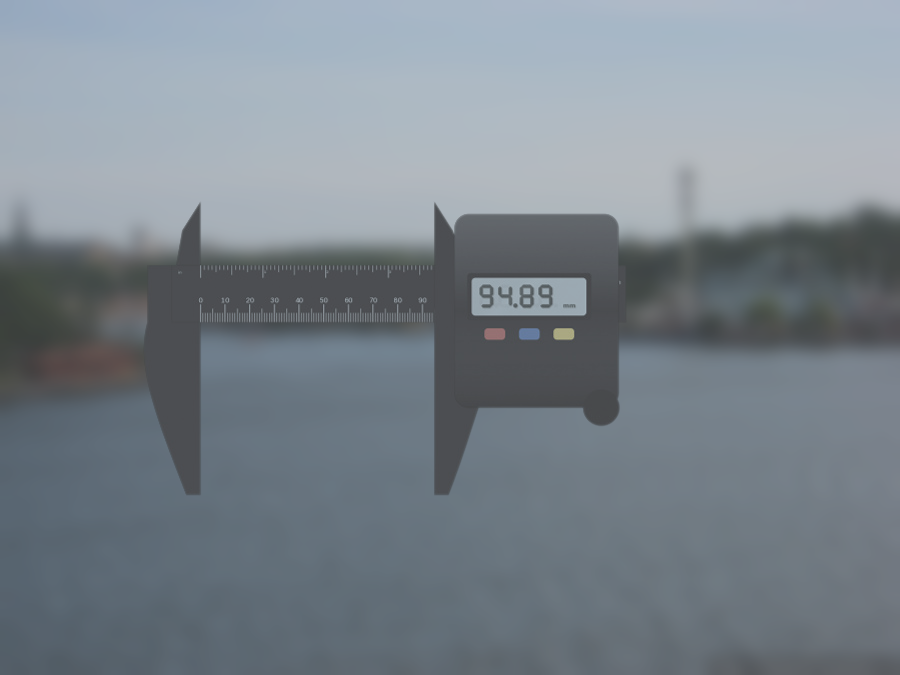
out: **94.89** mm
